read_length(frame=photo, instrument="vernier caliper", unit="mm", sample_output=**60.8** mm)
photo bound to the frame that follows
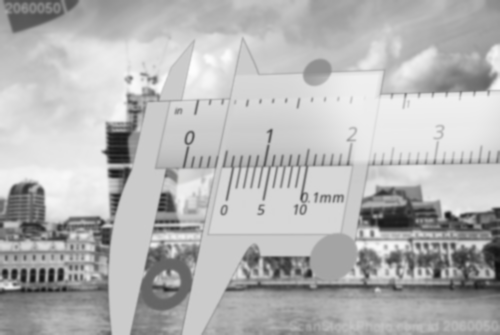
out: **6.2** mm
